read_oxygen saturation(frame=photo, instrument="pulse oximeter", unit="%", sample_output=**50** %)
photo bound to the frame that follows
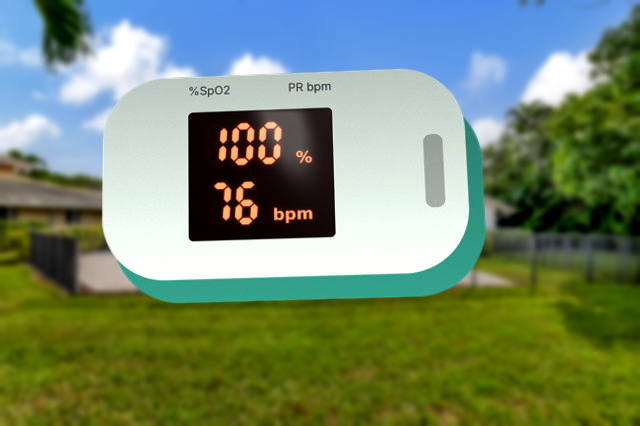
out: **100** %
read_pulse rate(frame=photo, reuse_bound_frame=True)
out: **76** bpm
